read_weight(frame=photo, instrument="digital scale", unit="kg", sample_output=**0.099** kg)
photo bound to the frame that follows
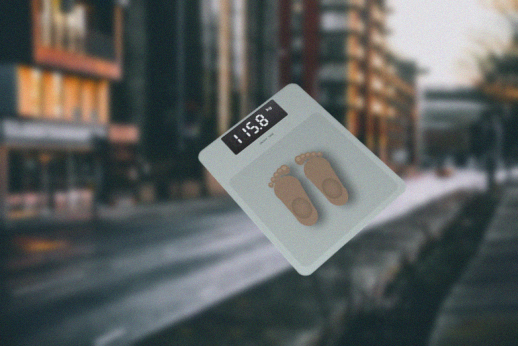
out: **115.8** kg
